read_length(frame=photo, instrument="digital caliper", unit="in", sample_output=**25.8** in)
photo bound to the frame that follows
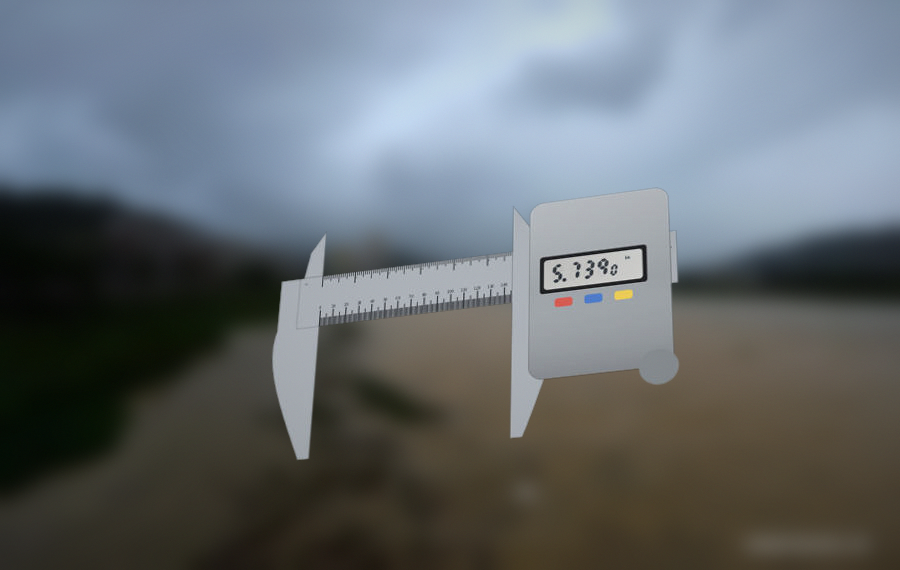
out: **5.7390** in
